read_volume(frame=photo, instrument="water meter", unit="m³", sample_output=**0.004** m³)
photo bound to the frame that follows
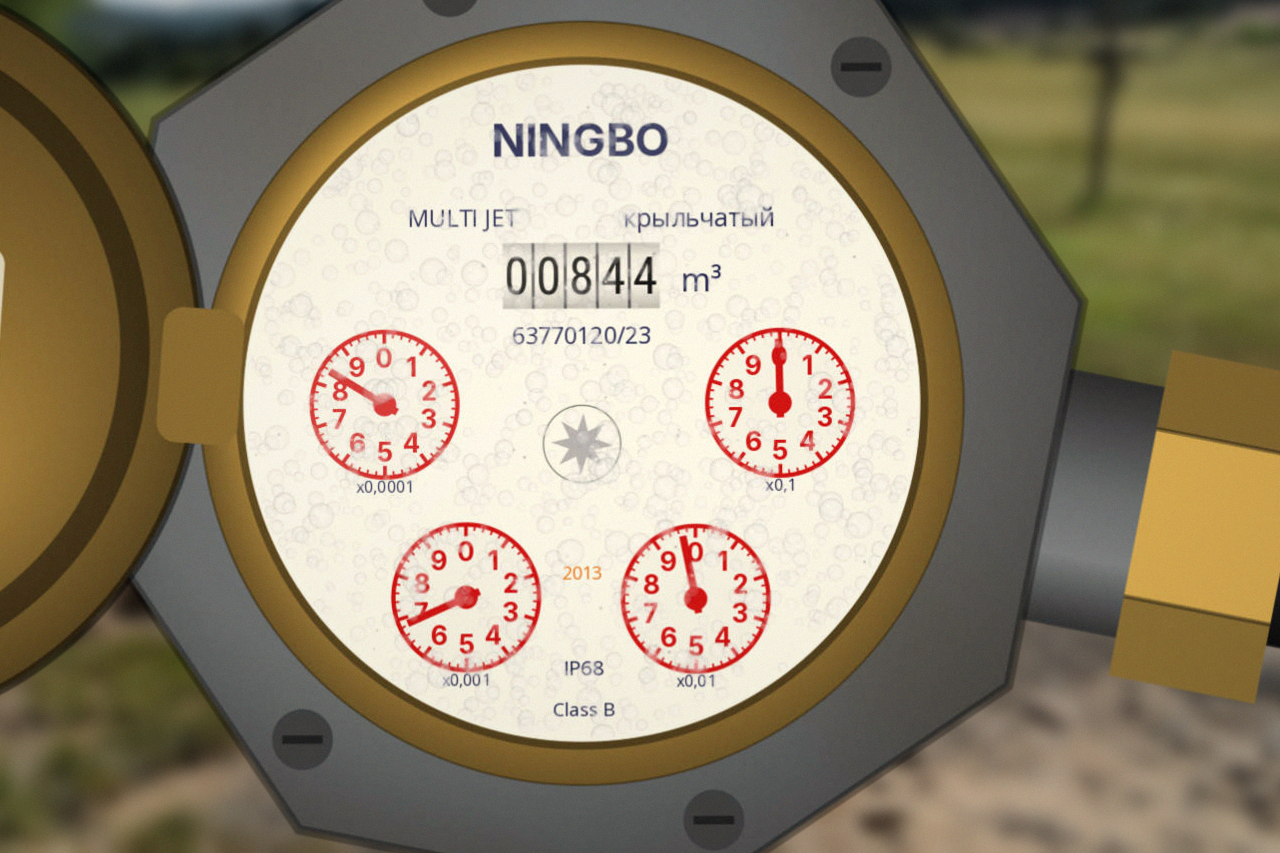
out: **843.9968** m³
